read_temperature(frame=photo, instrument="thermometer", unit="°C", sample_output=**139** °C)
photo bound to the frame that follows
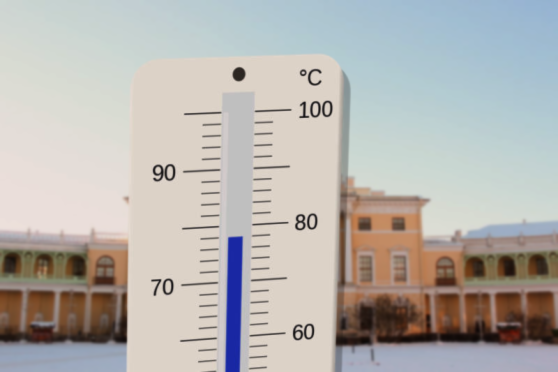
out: **78** °C
